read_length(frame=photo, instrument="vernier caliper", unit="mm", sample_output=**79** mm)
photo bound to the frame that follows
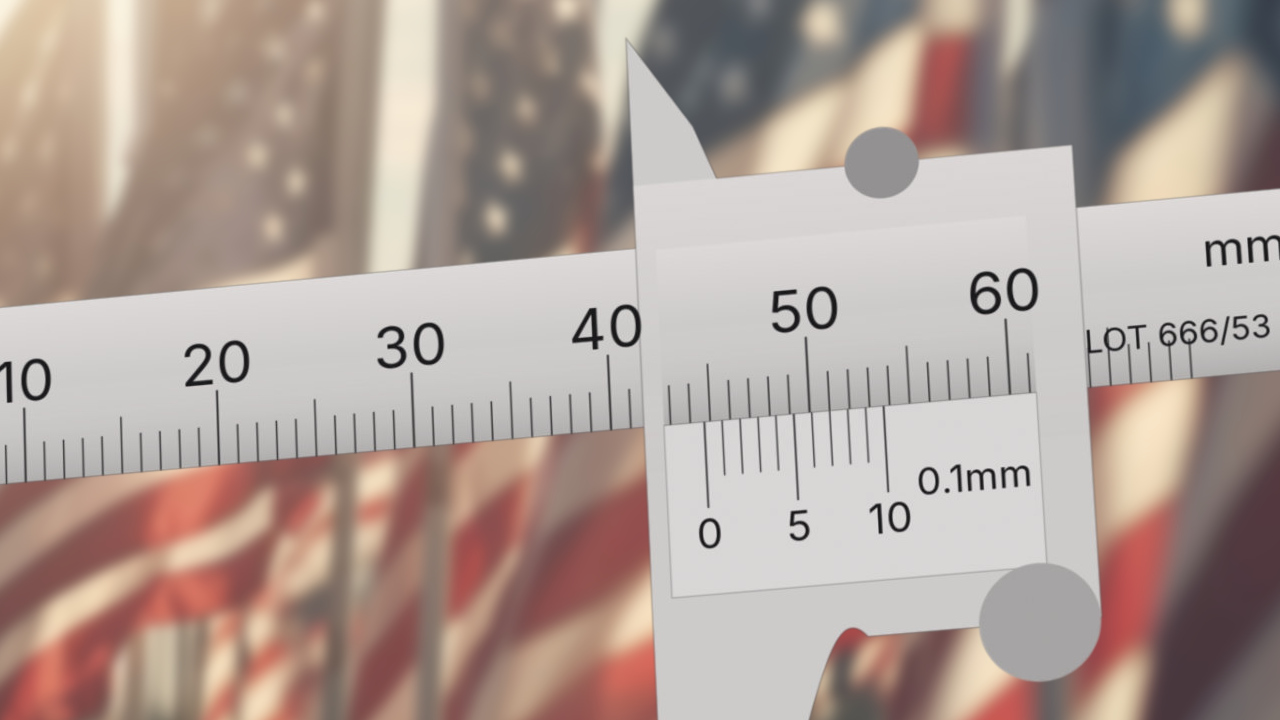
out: **44.7** mm
